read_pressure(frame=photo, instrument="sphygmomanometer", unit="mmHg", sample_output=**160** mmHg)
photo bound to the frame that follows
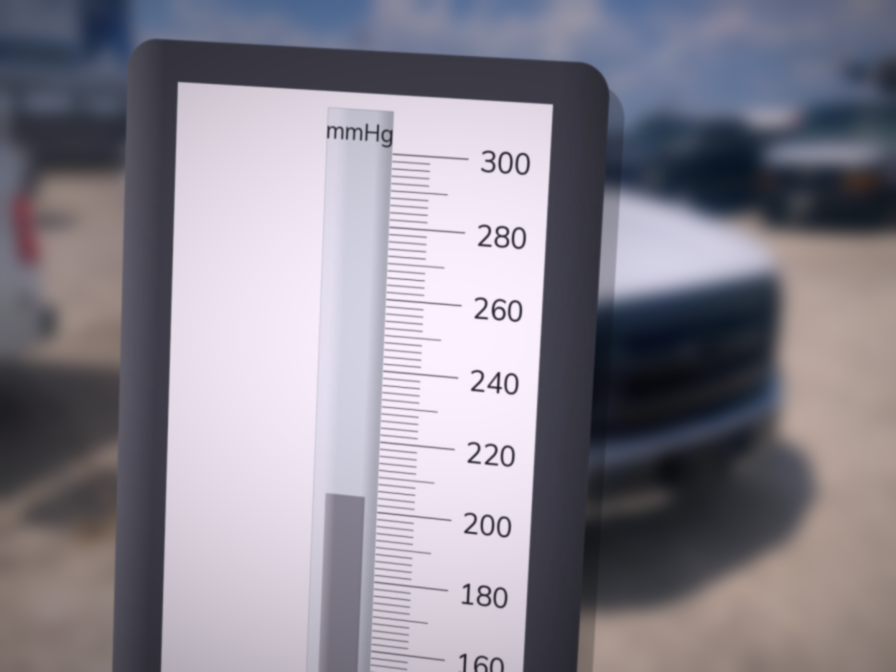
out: **204** mmHg
